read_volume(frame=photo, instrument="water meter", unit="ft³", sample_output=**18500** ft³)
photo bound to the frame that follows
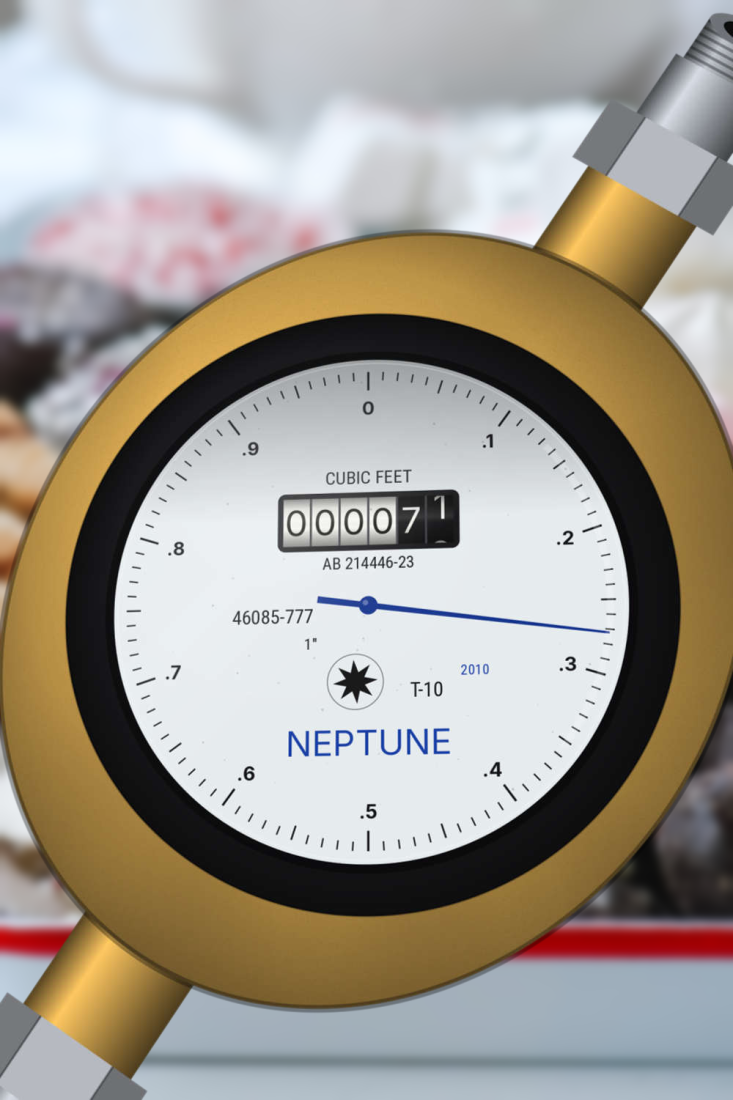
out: **71.27** ft³
